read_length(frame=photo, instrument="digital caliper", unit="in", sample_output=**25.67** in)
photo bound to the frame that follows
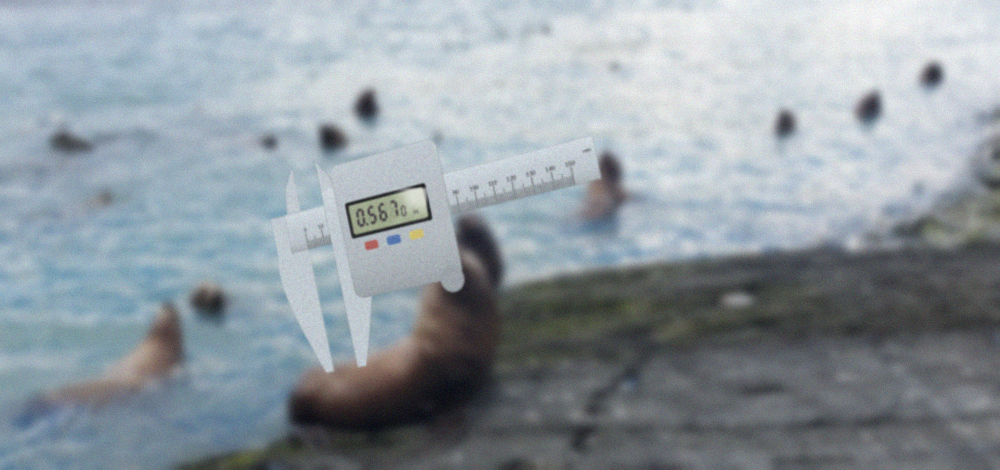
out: **0.5670** in
